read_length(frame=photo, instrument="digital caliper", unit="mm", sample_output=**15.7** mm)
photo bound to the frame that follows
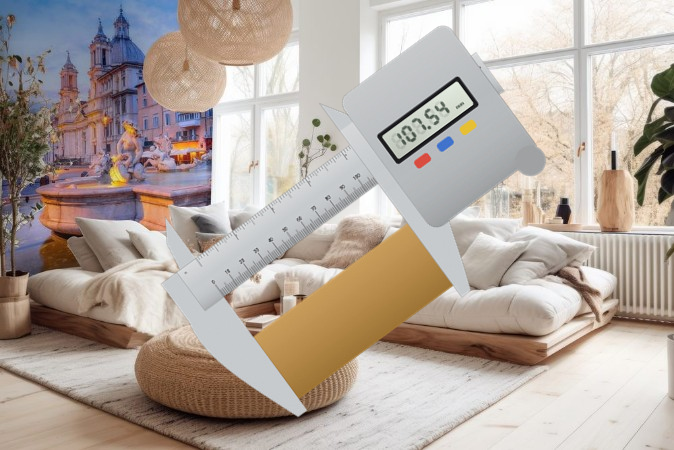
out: **107.54** mm
